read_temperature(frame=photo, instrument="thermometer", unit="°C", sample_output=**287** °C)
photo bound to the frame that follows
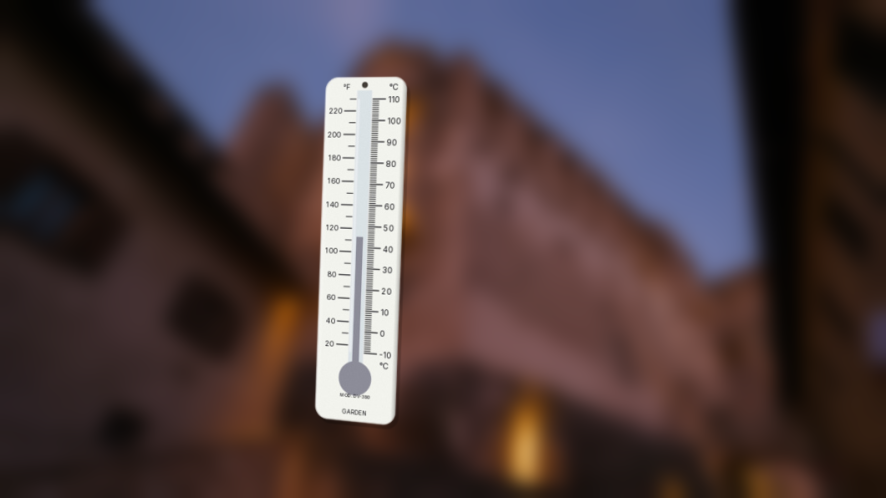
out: **45** °C
